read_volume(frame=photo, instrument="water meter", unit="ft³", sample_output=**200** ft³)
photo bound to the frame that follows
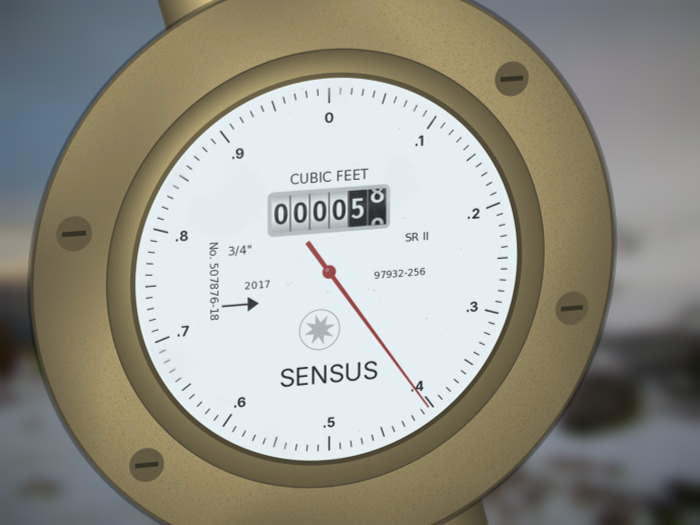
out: **58.40** ft³
